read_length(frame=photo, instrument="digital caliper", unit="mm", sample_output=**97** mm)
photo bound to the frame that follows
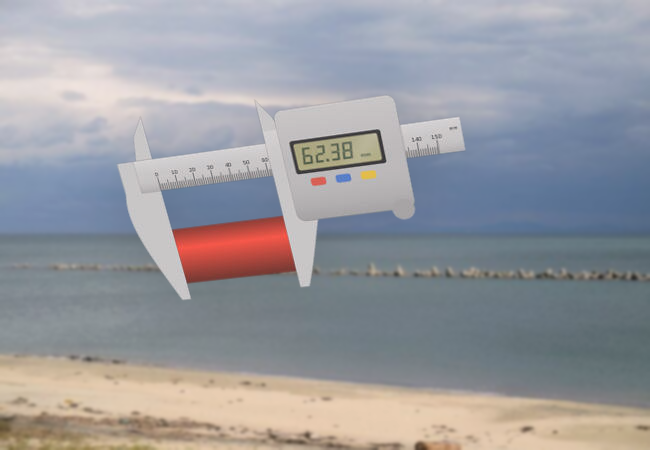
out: **62.38** mm
